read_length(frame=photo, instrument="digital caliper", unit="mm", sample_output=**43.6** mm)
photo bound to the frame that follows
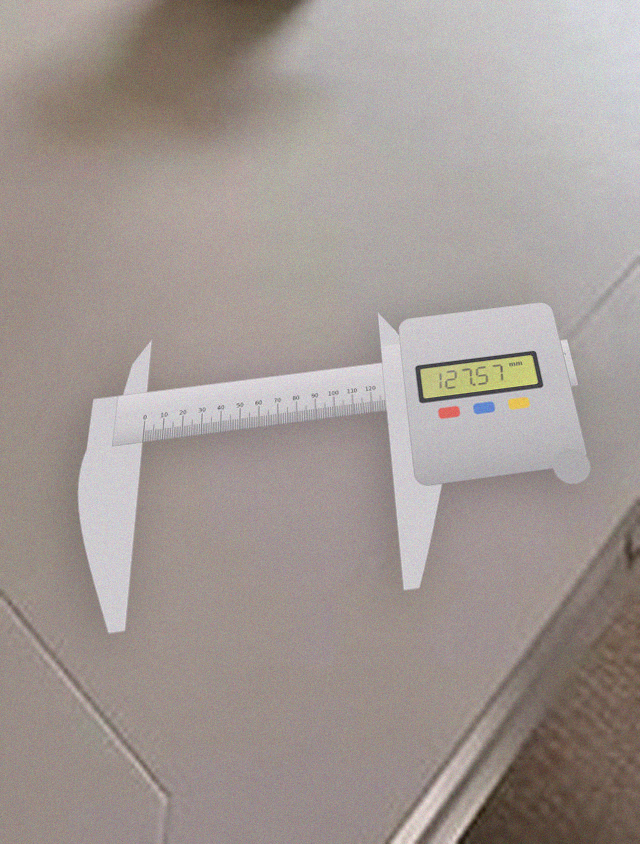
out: **127.57** mm
